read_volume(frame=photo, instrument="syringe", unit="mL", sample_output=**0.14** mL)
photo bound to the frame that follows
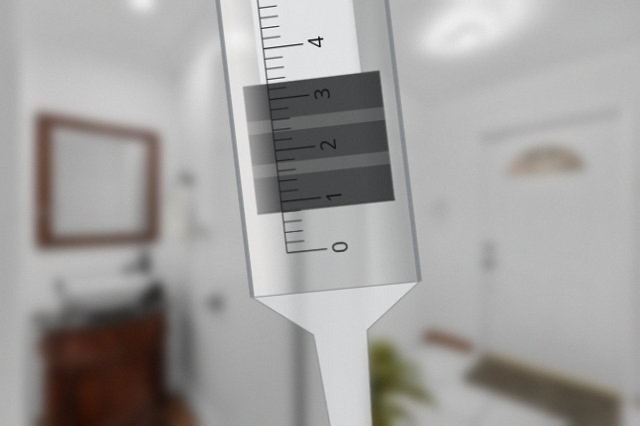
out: **0.8** mL
